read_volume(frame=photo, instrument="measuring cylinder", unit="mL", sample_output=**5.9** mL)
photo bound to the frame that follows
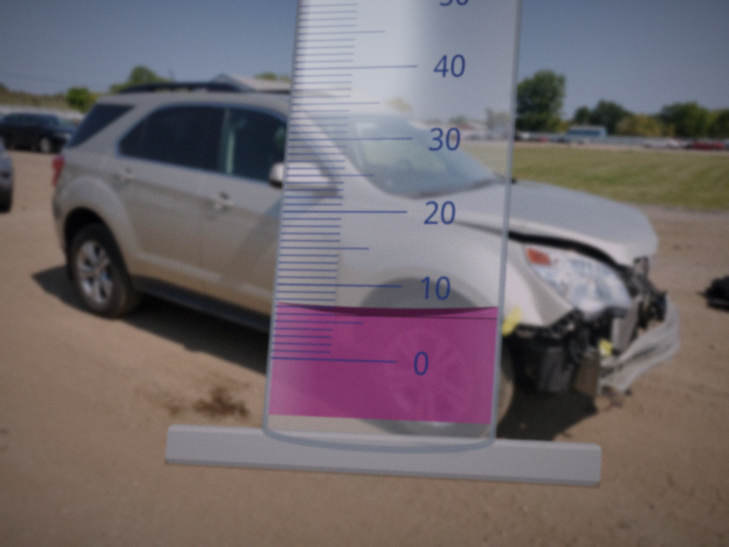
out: **6** mL
